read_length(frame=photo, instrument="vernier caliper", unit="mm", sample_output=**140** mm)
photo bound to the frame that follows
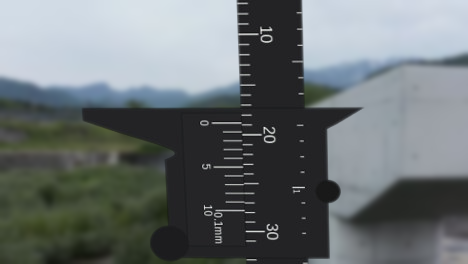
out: **18.8** mm
